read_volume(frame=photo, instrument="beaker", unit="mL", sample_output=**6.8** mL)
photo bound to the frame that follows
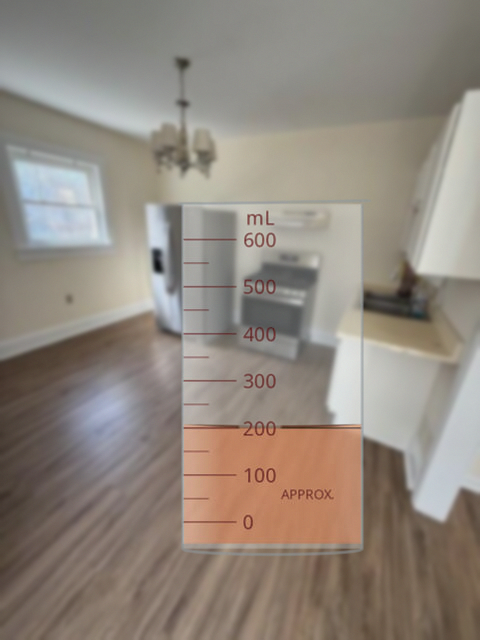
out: **200** mL
